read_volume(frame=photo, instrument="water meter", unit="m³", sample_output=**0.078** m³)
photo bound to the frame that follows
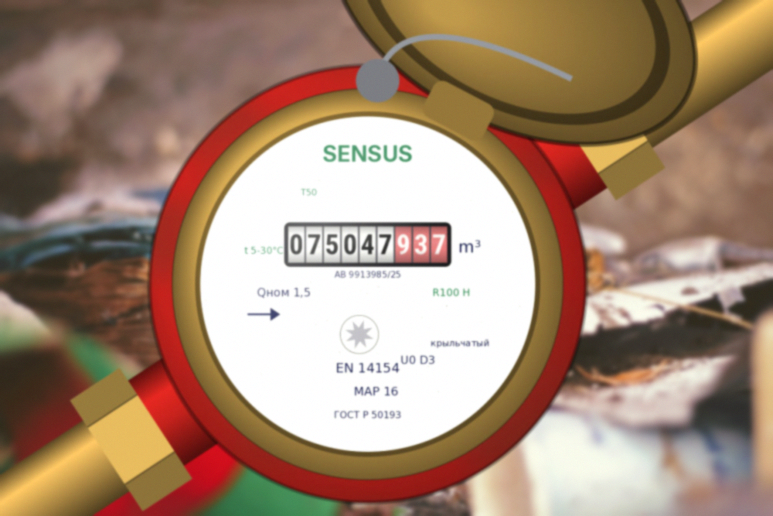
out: **75047.937** m³
